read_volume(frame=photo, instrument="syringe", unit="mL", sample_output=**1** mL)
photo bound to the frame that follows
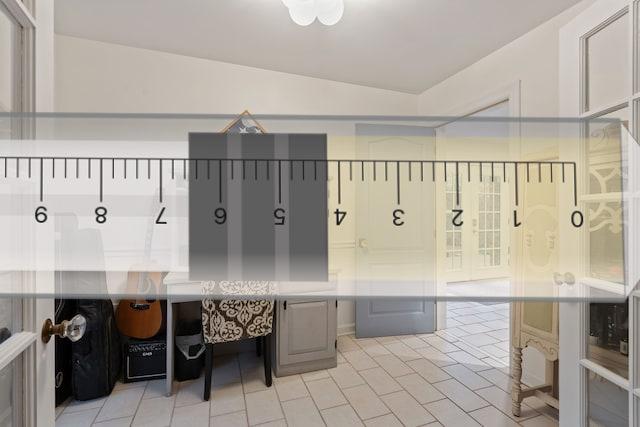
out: **4.2** mL
